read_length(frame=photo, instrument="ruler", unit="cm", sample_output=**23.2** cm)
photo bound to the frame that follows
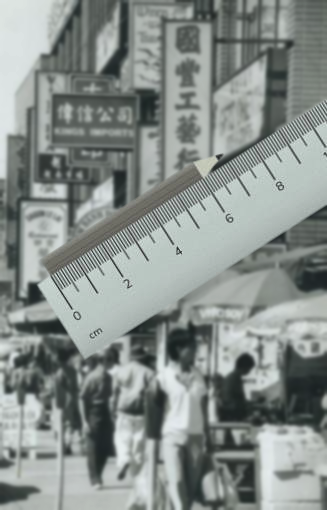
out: **7** cm
